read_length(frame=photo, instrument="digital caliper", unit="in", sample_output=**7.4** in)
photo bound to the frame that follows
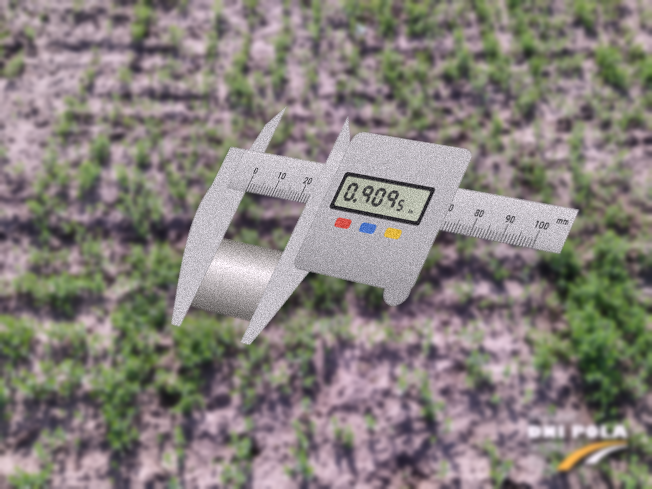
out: **0.9095** in
